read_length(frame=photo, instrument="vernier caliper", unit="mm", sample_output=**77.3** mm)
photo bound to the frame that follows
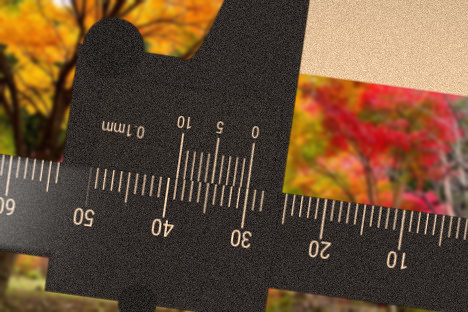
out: **30.0** mm
